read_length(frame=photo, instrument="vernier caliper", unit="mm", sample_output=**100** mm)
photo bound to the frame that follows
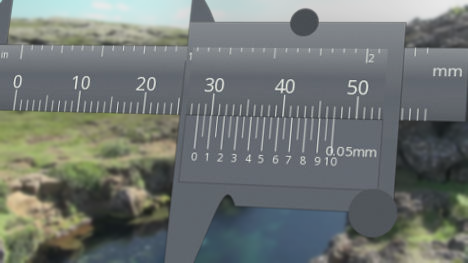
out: **28.0** mm
